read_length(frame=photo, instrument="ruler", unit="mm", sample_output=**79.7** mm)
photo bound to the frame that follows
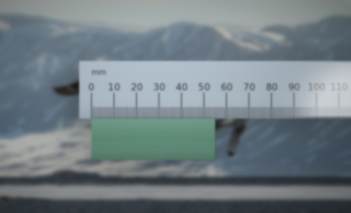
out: **55** mm
